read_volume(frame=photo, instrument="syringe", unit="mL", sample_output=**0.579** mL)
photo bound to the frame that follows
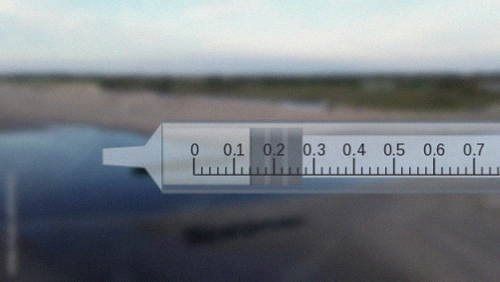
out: **0.14** mL
